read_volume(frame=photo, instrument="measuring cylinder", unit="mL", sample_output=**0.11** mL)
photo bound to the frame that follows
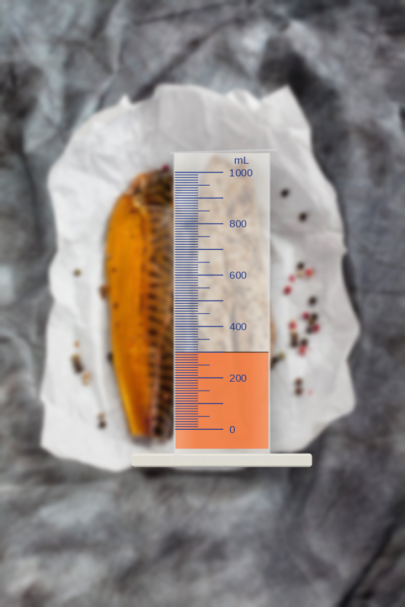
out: **300** mL
